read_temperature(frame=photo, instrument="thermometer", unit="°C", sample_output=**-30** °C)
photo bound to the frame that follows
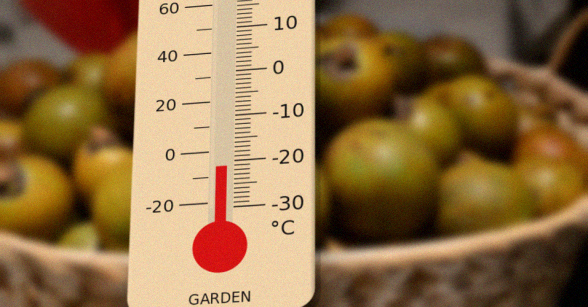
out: **-21** °C
